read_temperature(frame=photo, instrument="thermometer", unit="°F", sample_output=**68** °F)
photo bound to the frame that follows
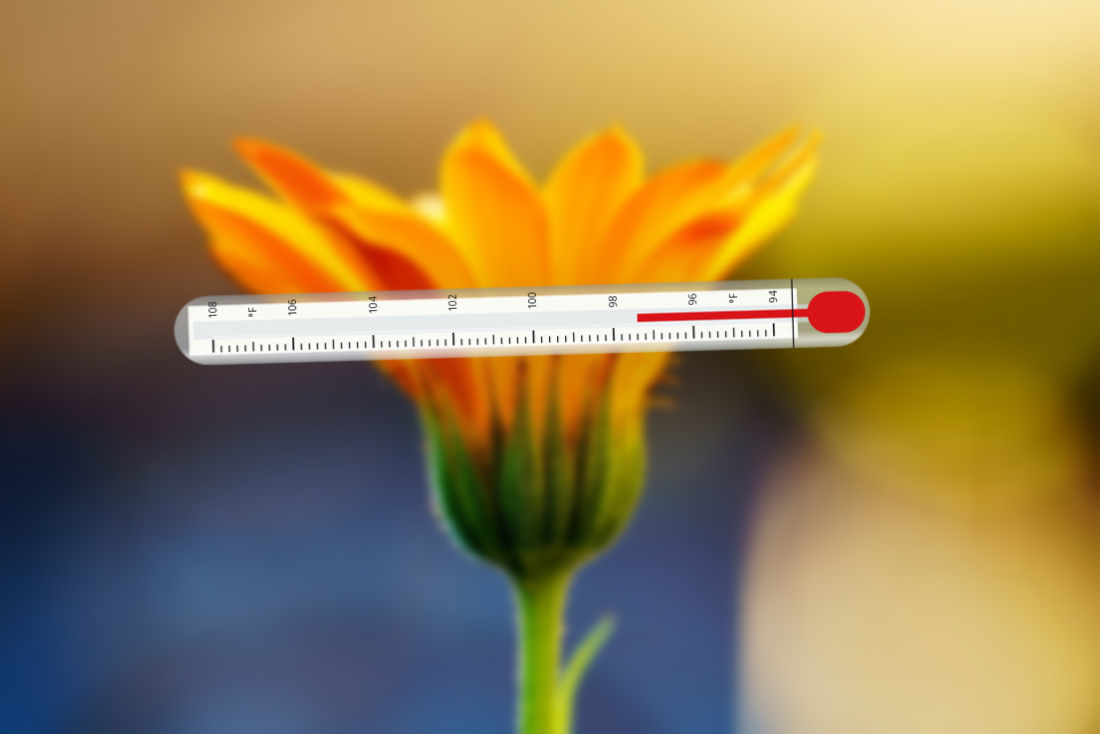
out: **97.4** °F
